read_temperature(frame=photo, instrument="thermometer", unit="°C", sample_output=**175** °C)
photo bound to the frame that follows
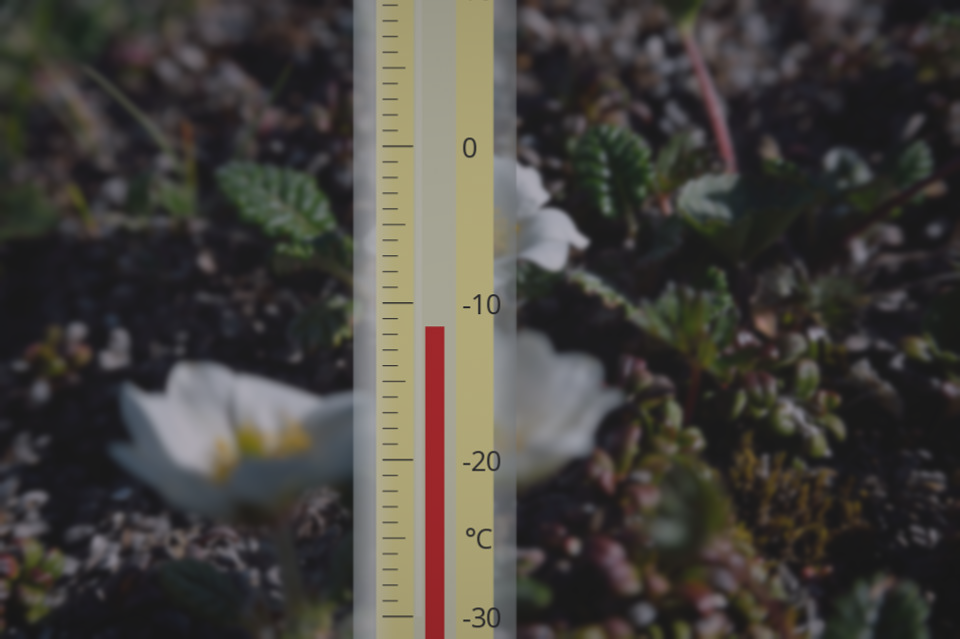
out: **-11.5** °C
